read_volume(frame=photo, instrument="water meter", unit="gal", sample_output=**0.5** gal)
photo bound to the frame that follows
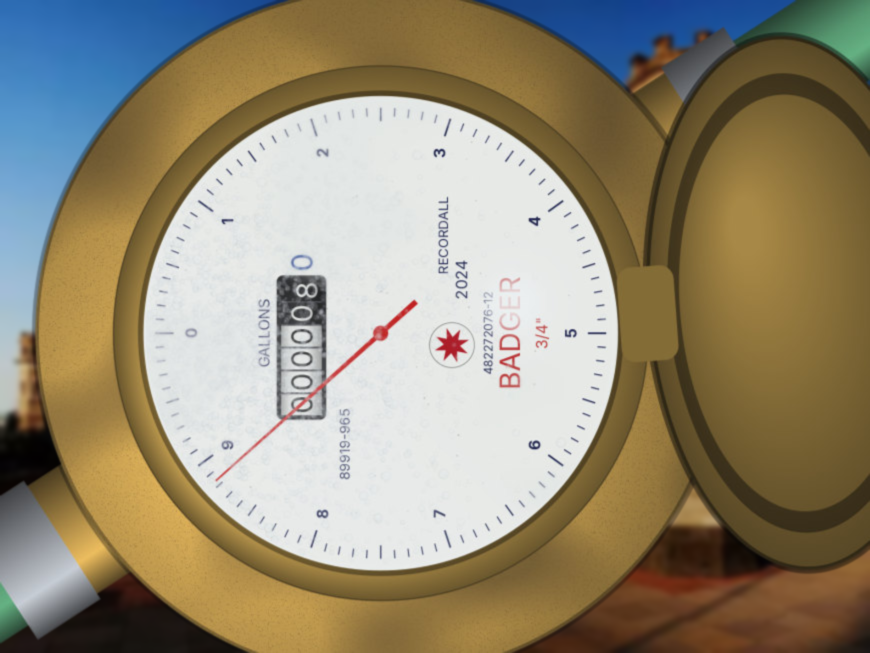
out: **78.8** gal
